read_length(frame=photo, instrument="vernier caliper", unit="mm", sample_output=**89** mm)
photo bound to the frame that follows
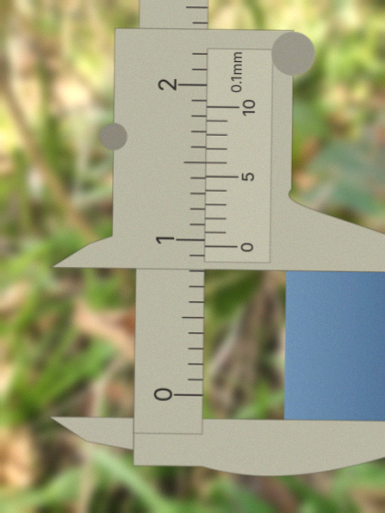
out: **9.6** mm
